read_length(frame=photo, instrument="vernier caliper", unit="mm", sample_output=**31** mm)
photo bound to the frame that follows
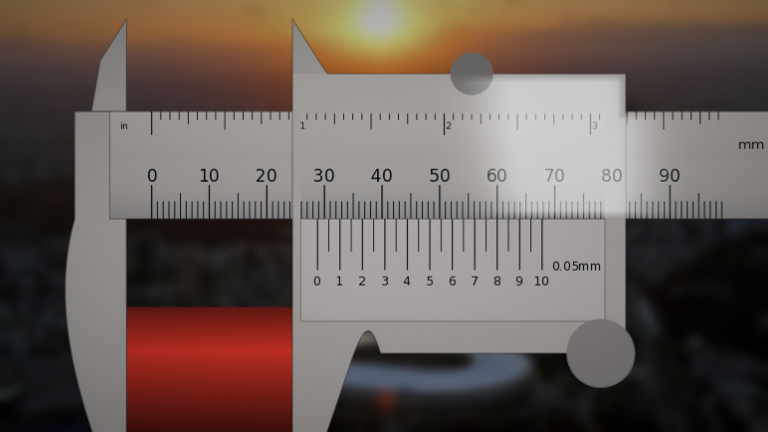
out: **28.8** mm
